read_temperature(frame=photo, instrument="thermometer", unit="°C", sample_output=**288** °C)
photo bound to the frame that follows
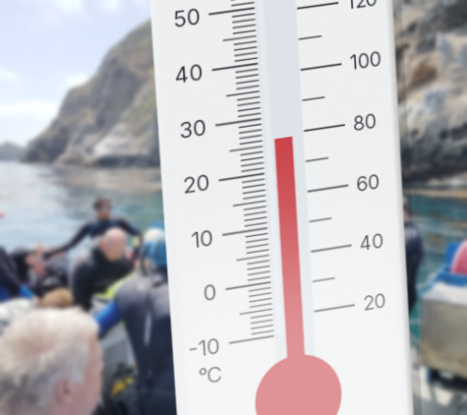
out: **26** °C
